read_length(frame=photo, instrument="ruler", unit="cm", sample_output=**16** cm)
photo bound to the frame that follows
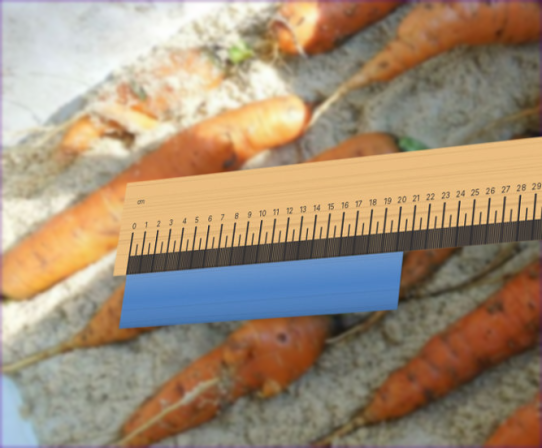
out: **20.5** cm
